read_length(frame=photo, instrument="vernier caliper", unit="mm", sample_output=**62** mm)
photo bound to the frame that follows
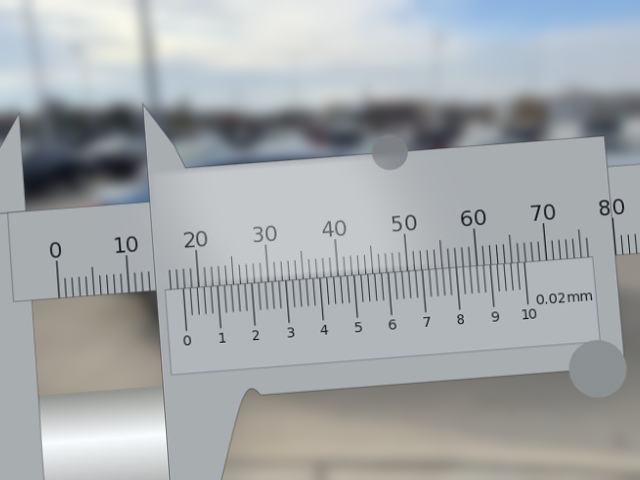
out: **17.8** mm
